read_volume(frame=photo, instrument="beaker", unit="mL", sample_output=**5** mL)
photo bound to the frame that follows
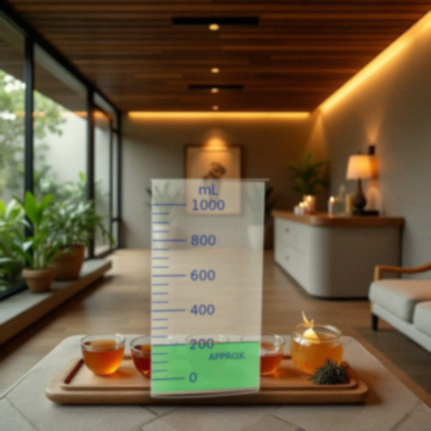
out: **200** mL
